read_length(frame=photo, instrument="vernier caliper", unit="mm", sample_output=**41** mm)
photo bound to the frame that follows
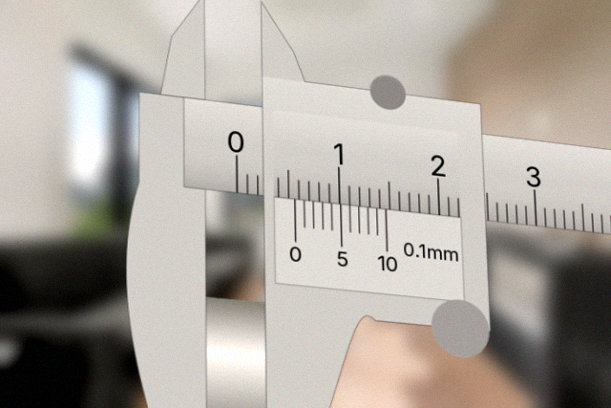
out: **5.6** mm
